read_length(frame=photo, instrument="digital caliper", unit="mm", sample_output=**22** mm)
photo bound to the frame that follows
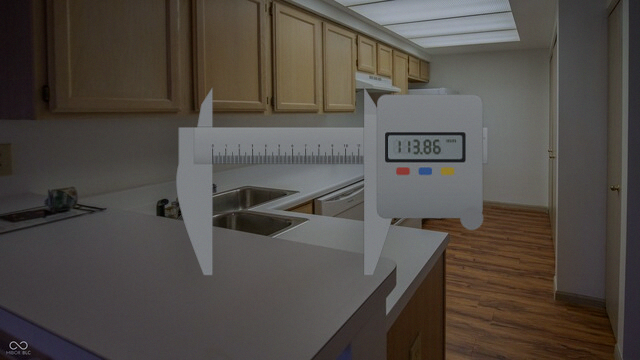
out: **113.86** mm
